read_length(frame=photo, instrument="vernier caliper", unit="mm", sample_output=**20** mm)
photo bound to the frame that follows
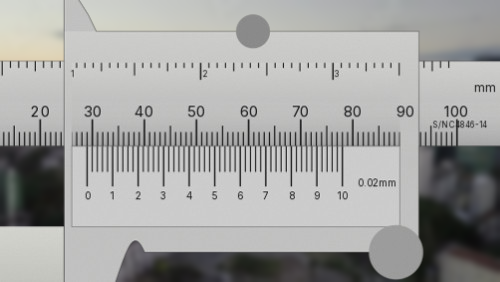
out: **29.0** mm
